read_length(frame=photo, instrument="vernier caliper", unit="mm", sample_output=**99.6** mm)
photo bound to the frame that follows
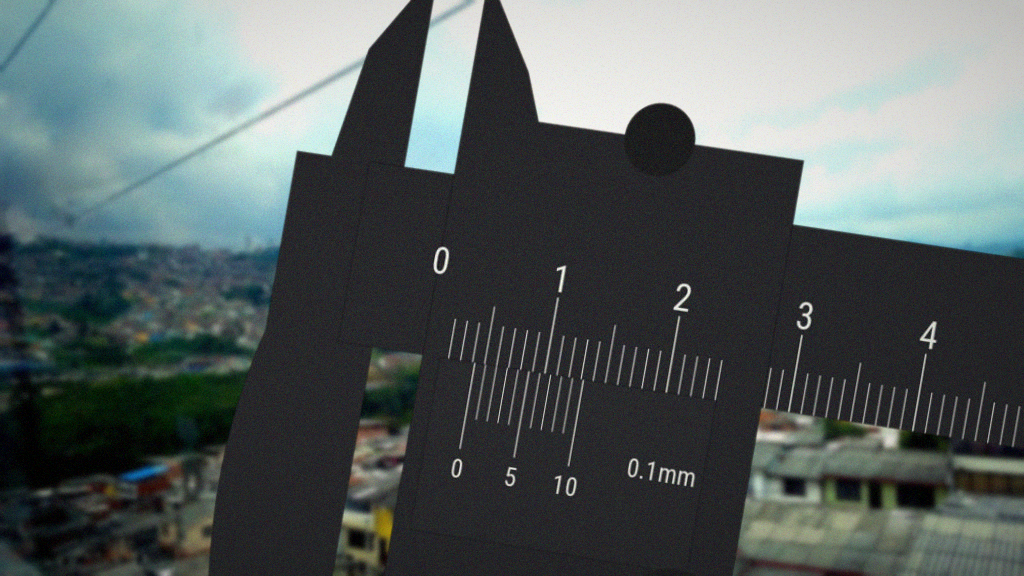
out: **4.2** mm
